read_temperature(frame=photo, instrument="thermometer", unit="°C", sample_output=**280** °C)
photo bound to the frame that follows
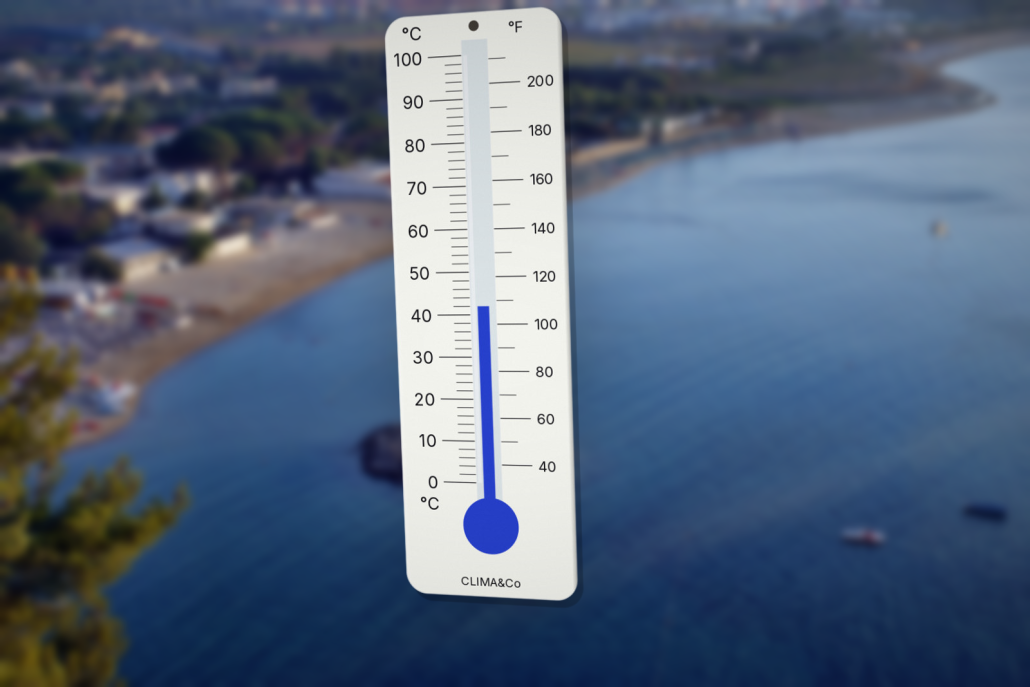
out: **42** °C
